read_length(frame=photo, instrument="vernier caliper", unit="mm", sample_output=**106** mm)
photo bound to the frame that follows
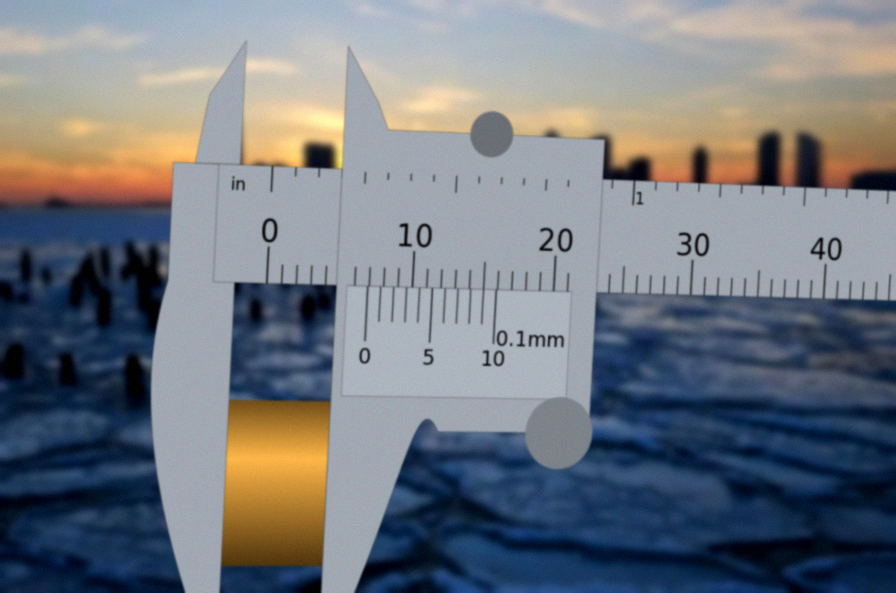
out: **6.9** mm
